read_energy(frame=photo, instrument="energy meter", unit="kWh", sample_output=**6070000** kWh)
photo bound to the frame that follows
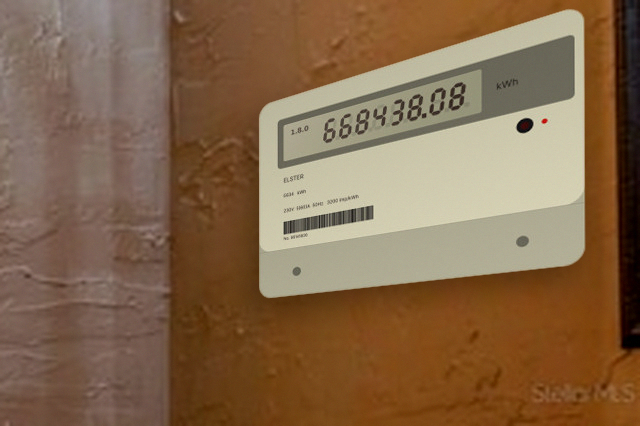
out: **668438.08** kWh
